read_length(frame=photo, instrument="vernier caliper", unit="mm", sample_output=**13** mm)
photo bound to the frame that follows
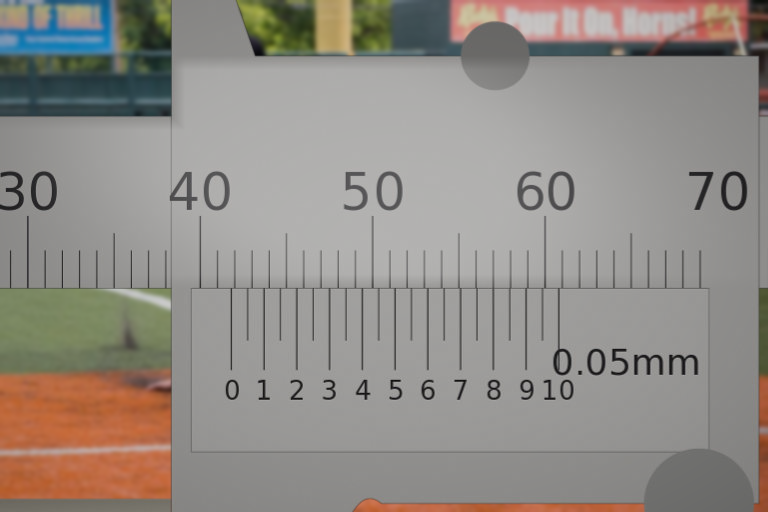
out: **41.8** mm
